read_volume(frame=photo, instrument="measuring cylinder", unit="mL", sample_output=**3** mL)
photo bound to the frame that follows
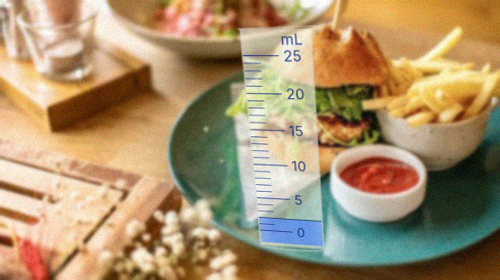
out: **2** mL
